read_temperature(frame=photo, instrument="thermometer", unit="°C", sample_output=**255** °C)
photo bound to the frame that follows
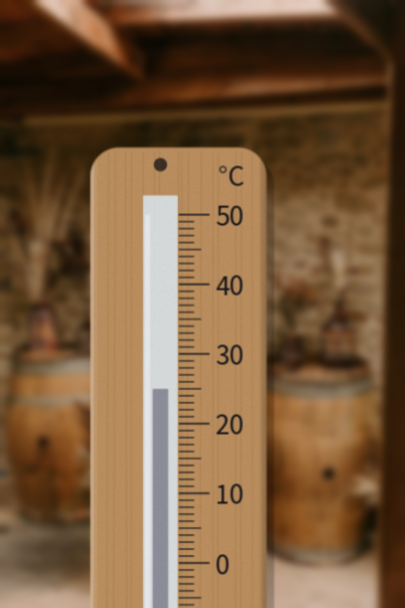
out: **25** °C
